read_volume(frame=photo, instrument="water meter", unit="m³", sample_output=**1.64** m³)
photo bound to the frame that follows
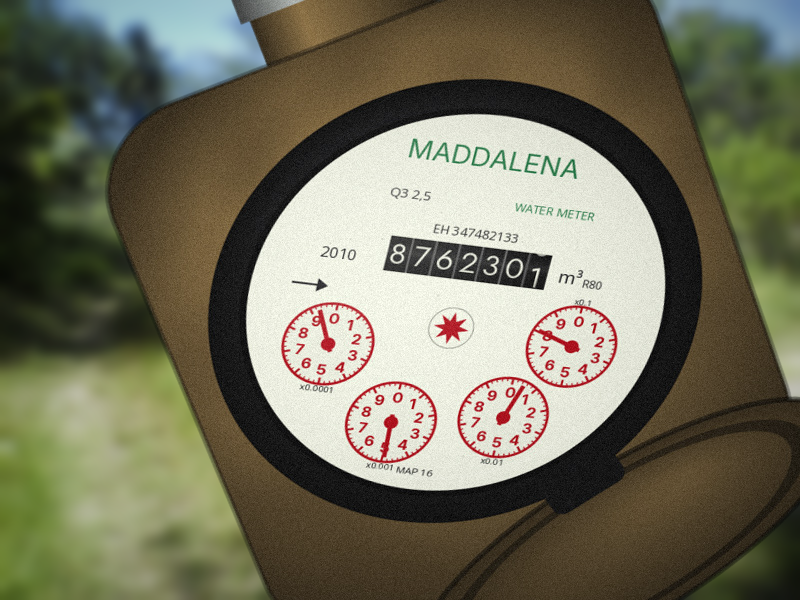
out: **8762300.8049** m³
